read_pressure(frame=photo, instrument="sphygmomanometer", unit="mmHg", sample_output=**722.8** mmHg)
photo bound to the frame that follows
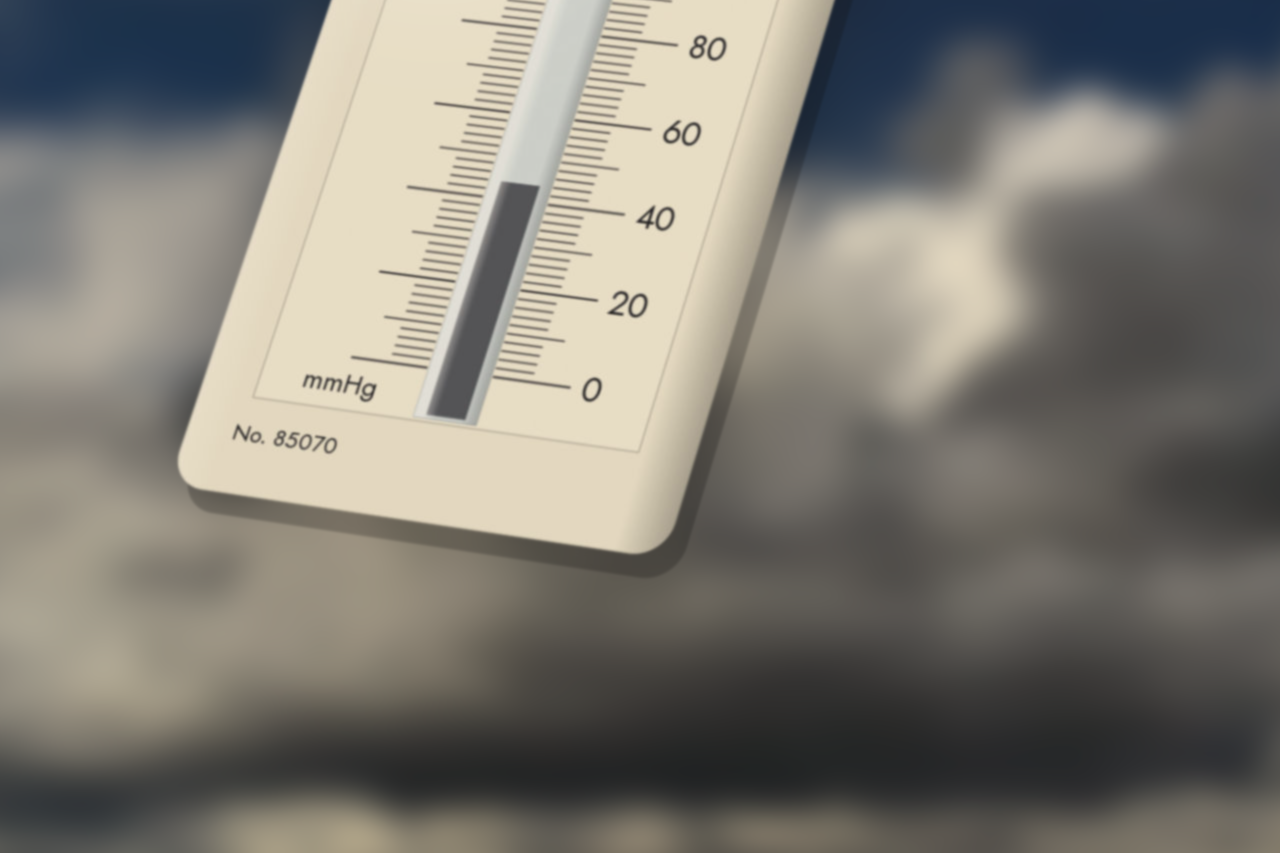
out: **44** mmHg
